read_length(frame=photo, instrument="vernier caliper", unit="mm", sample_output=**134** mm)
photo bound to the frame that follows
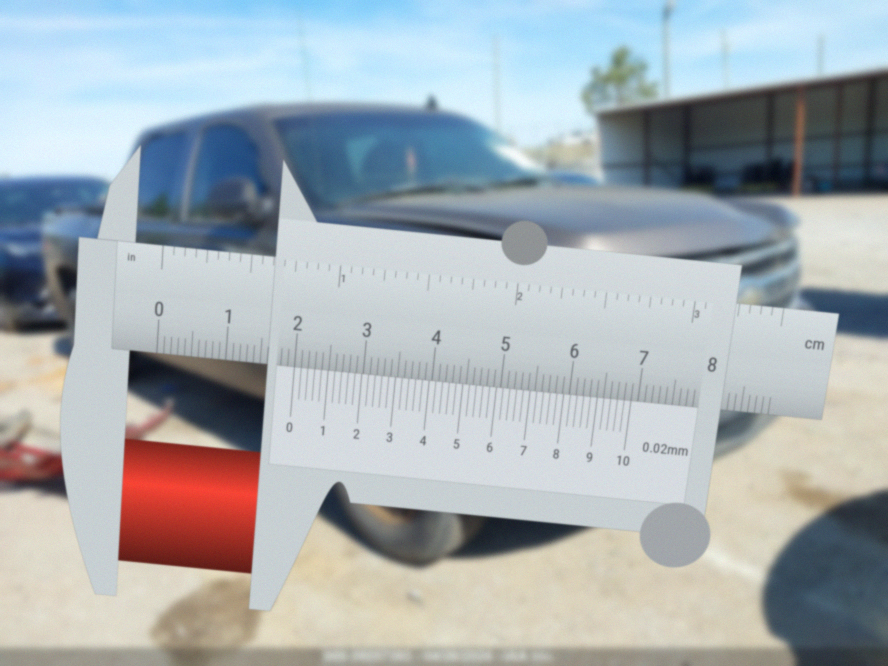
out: **20.0** mm
